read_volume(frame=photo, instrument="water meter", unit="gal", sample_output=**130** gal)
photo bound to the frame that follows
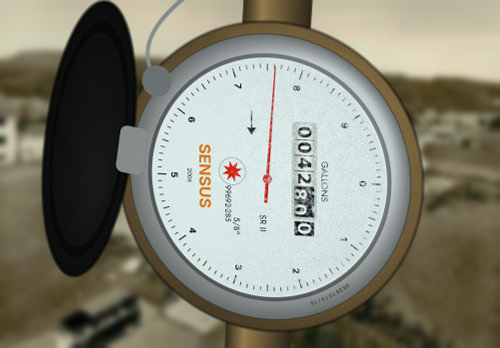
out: **42797.6** gal
